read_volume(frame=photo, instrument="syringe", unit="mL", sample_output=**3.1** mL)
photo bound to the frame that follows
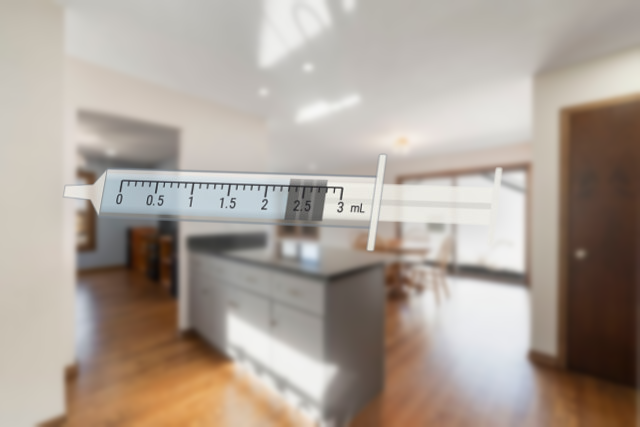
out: **2.3** mL
